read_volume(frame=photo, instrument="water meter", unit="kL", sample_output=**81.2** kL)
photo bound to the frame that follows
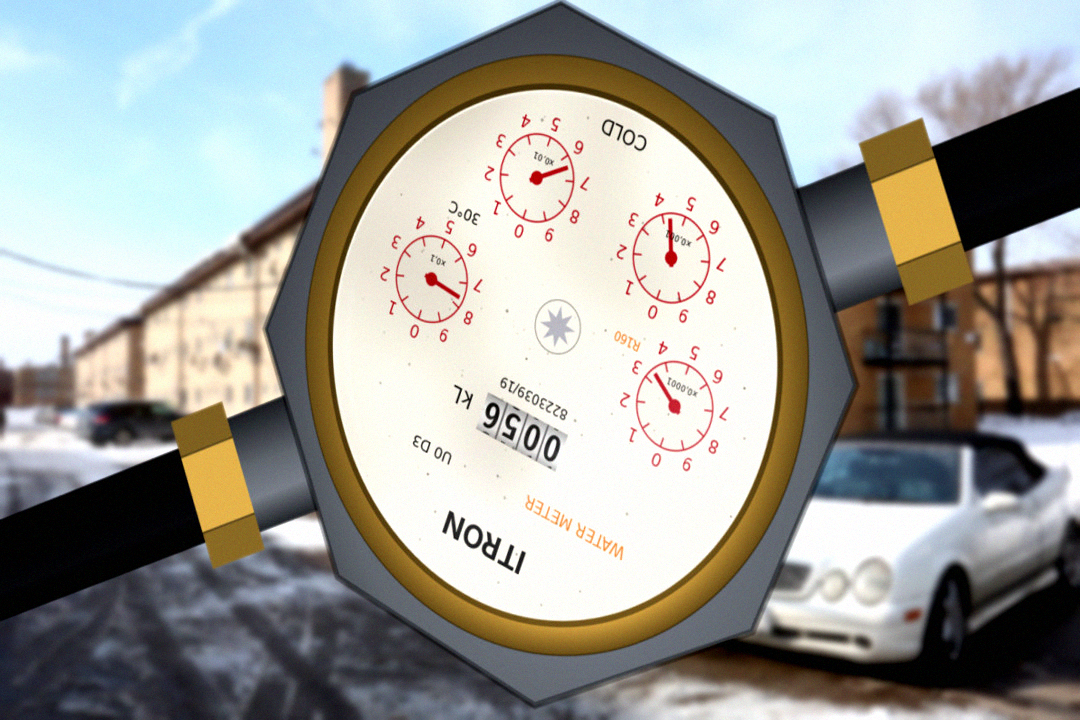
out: **56.7643** kL
